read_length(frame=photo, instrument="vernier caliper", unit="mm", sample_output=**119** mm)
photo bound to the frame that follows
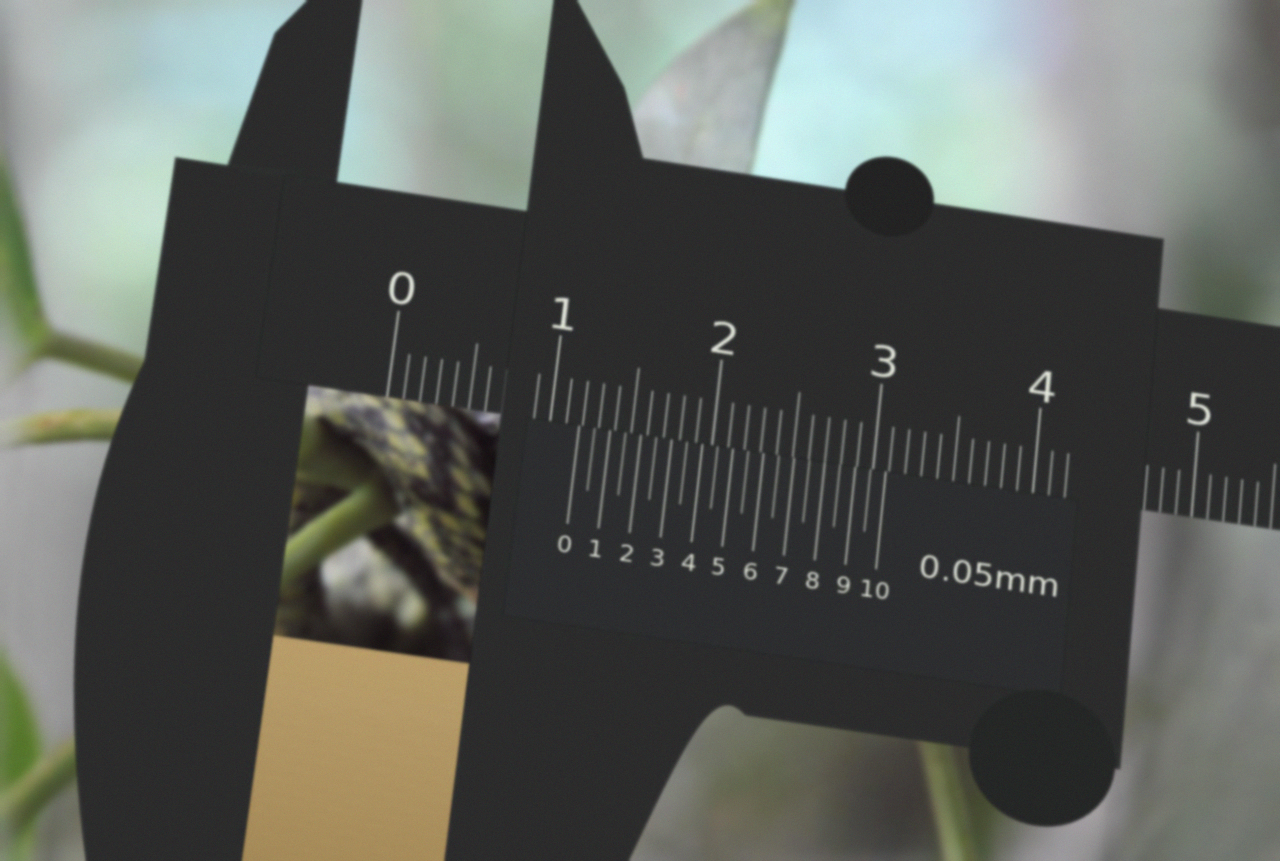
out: **11.8** mm
